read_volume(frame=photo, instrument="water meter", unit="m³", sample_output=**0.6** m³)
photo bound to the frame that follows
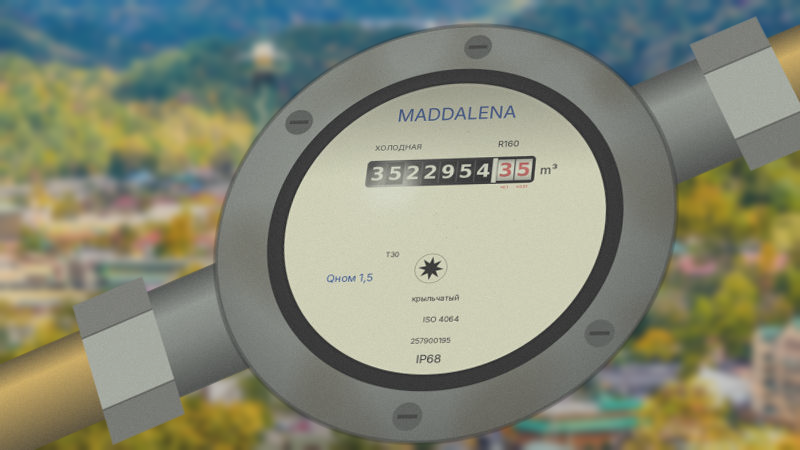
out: **3522954.35** m³
